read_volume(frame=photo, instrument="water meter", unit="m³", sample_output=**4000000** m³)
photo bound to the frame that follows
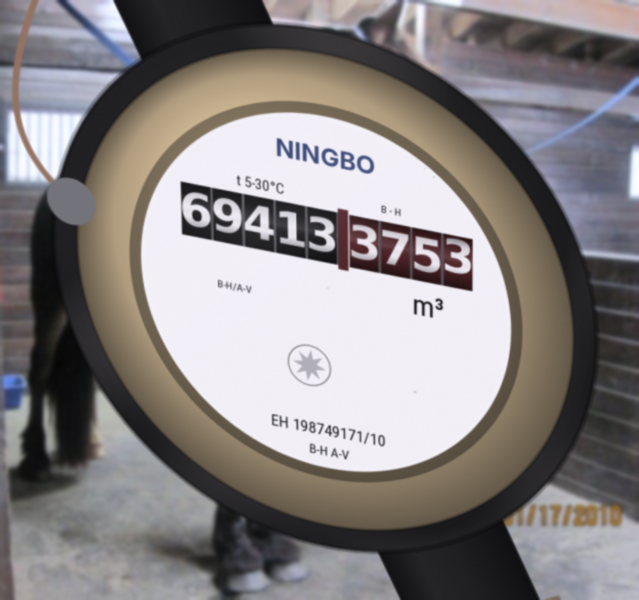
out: **69413.3753** m³
